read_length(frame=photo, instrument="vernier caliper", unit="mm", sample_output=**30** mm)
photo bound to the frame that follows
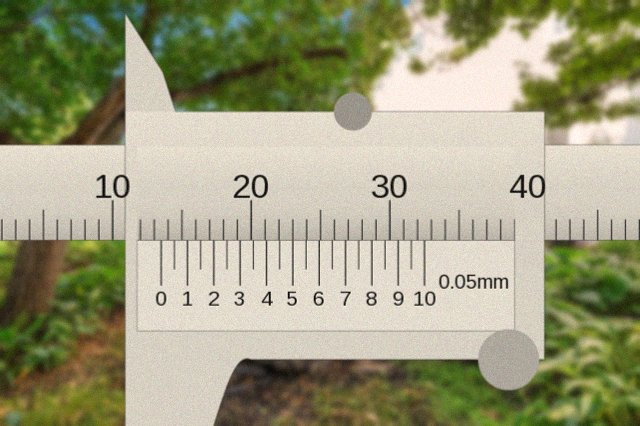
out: **13.5** mm
